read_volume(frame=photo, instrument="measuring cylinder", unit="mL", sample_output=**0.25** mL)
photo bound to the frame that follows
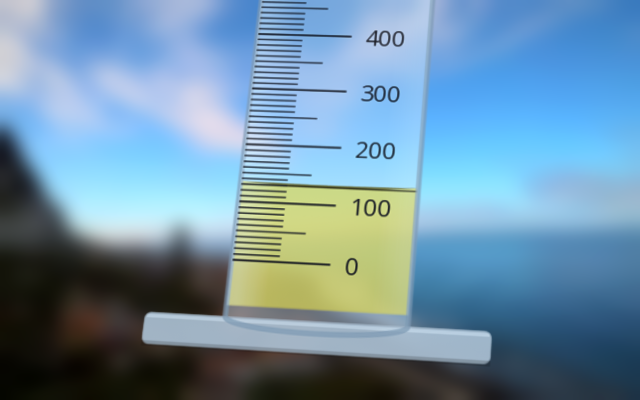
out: **130** mL
